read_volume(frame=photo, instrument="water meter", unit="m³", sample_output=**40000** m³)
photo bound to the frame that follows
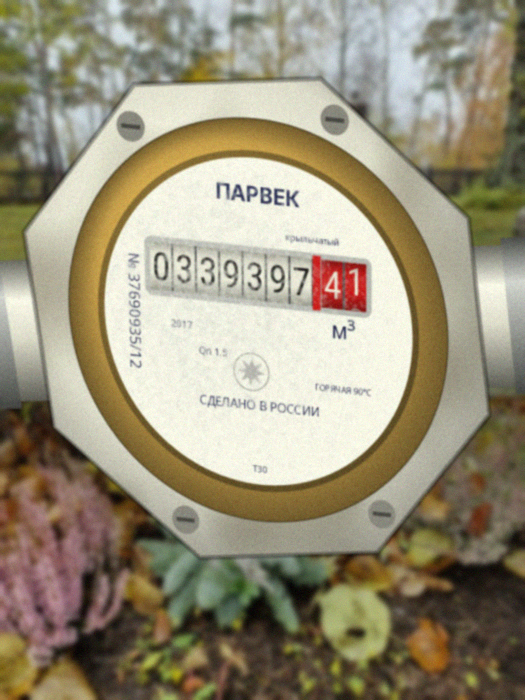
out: **339397.41** m³
